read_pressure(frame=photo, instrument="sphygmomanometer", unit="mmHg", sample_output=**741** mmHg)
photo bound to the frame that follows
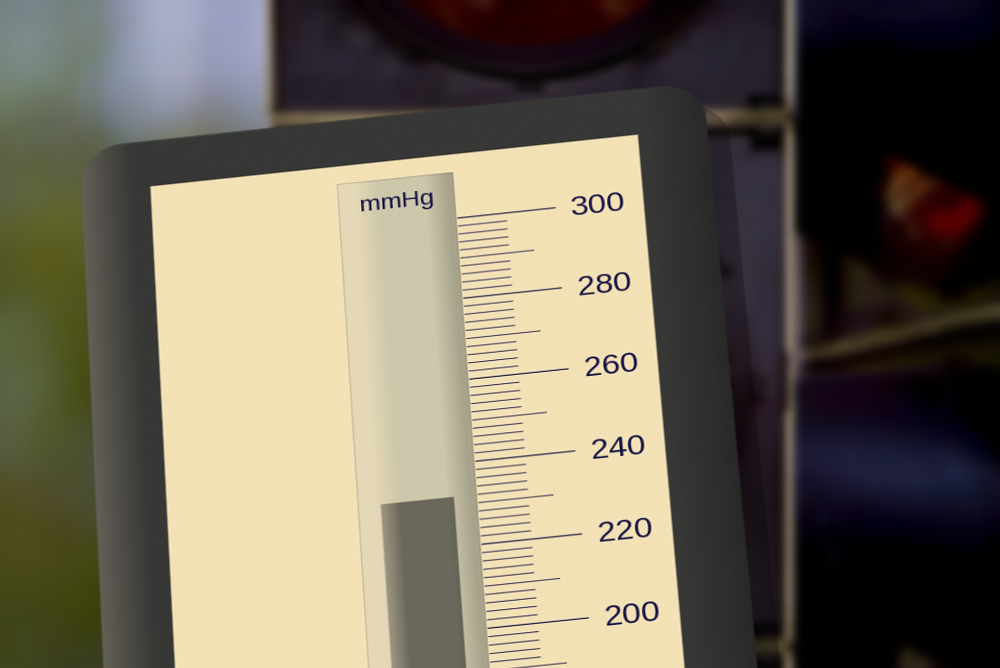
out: **232** mmHg
